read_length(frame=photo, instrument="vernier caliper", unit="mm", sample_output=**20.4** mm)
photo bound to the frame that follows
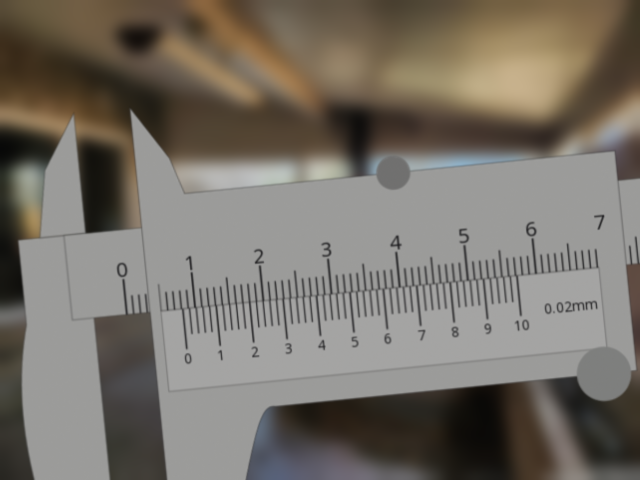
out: **8.2** mm
